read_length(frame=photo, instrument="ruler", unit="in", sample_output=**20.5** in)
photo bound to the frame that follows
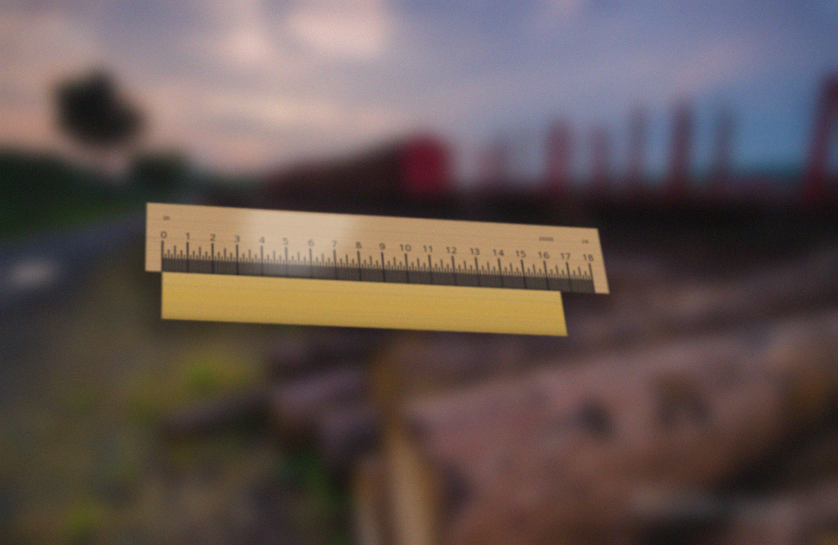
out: **16.5** in
